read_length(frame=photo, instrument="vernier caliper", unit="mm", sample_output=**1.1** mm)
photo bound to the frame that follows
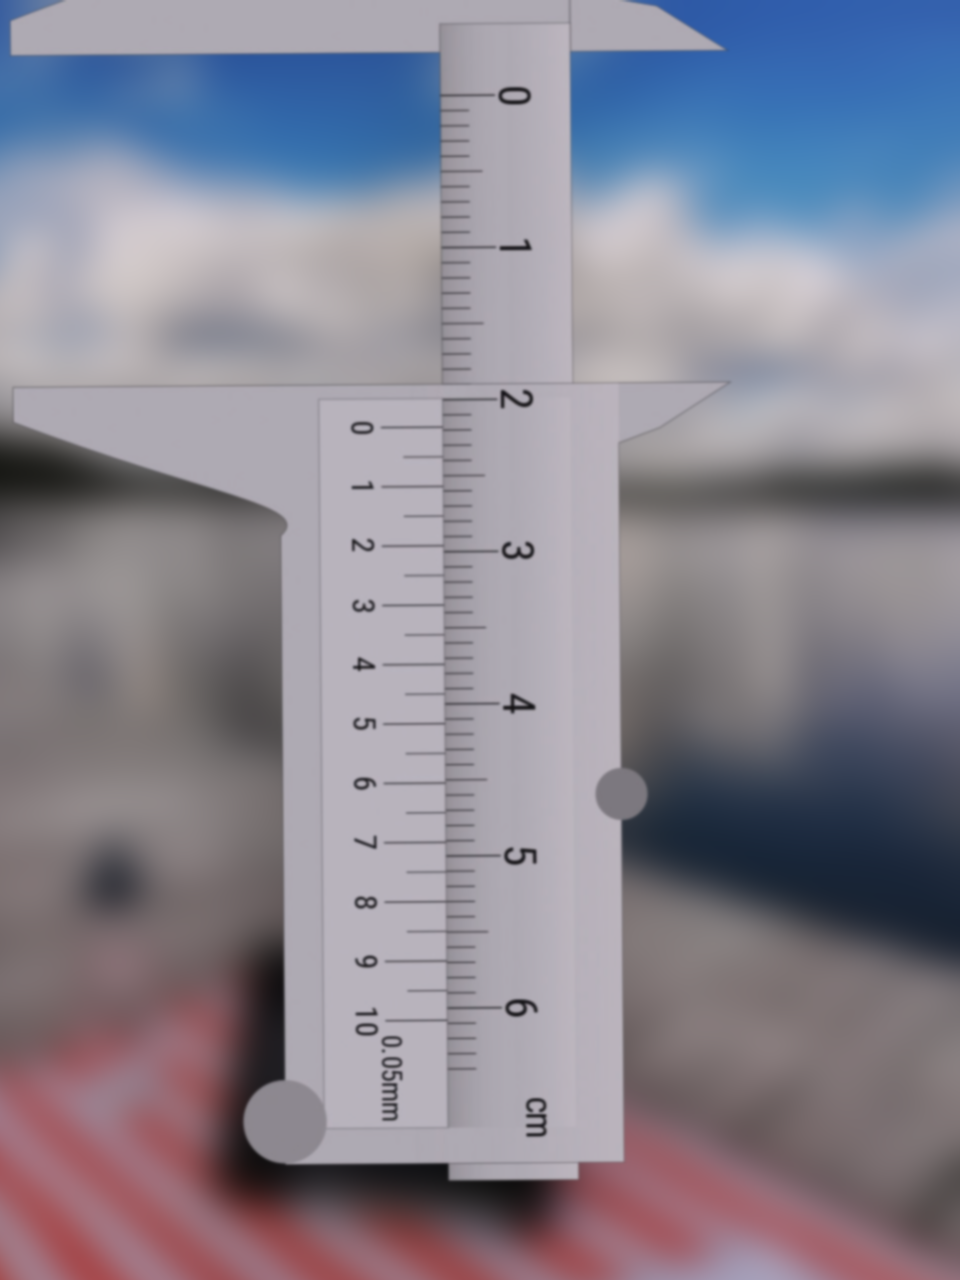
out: **21.8** mm
